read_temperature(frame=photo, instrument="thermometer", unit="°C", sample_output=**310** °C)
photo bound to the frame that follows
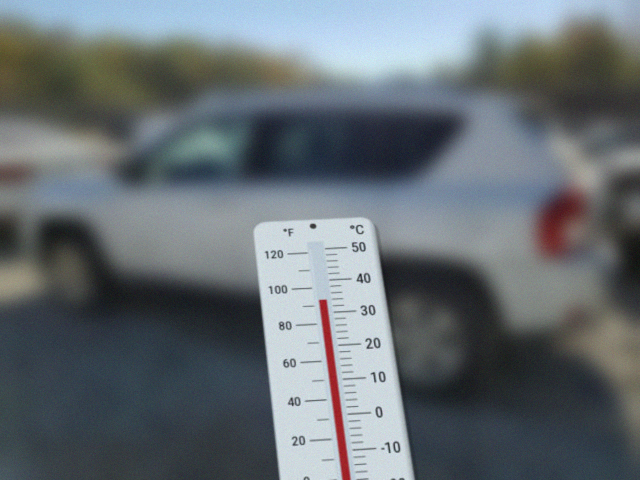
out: **34** °C
